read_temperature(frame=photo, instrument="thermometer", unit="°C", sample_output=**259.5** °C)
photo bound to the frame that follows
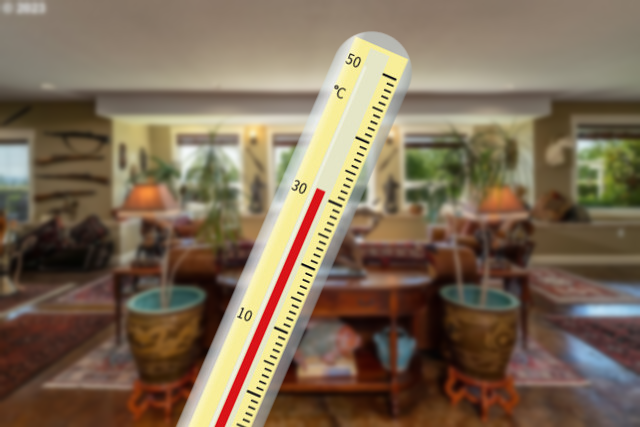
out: **31** °C
